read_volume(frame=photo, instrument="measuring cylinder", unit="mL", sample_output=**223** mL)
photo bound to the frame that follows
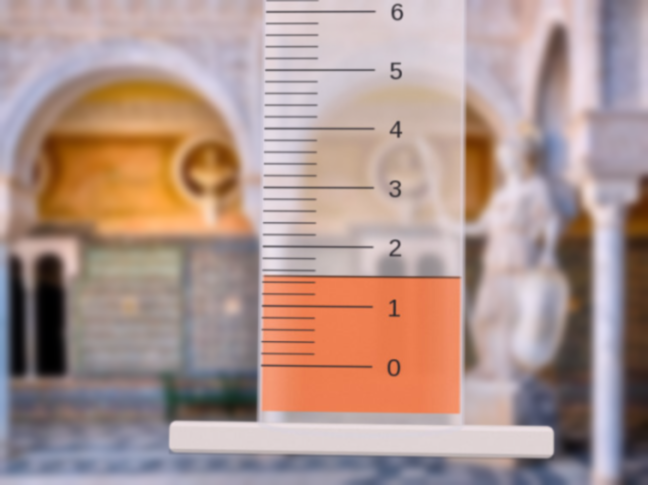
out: **1.5** mL
